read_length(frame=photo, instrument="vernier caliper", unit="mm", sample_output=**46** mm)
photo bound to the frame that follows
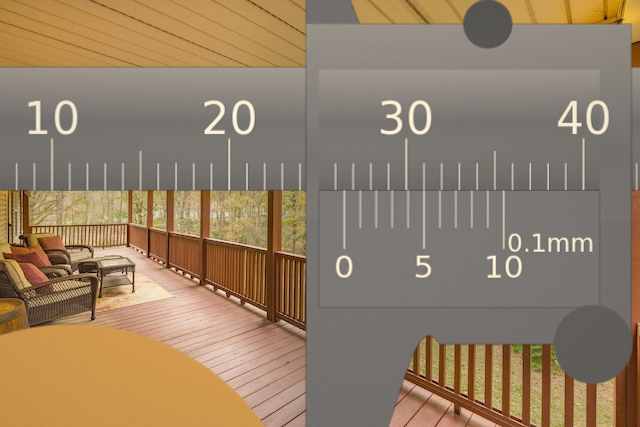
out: **26.5** mm
